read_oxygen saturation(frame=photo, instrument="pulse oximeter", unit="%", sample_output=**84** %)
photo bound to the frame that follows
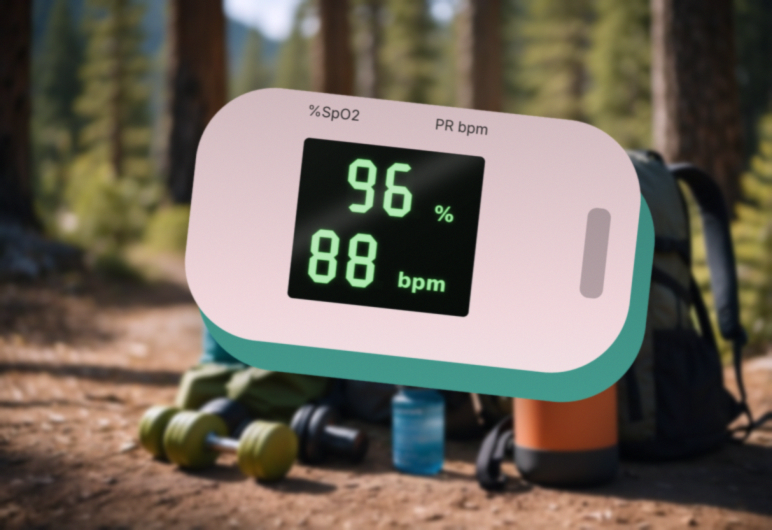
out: **96** %
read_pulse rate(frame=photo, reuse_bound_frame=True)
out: **88** bpm
